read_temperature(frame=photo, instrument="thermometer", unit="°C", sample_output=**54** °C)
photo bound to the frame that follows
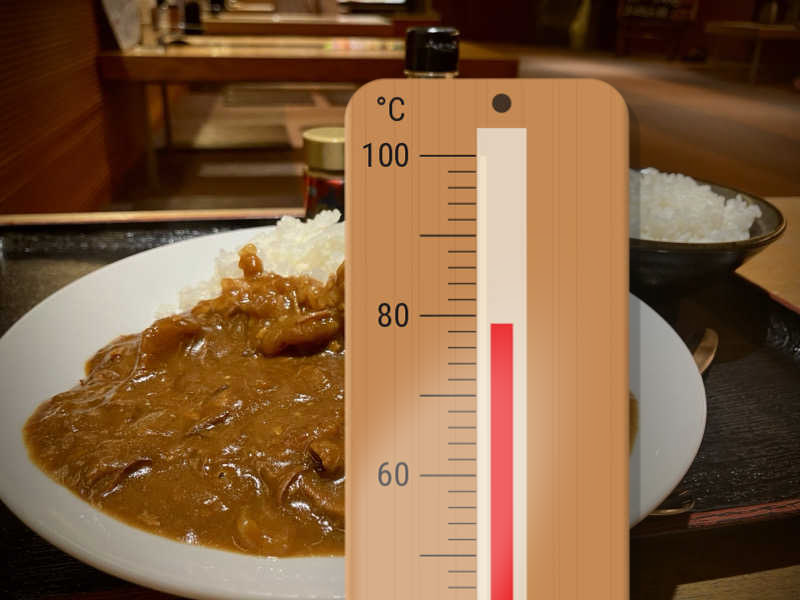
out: **79** °C
